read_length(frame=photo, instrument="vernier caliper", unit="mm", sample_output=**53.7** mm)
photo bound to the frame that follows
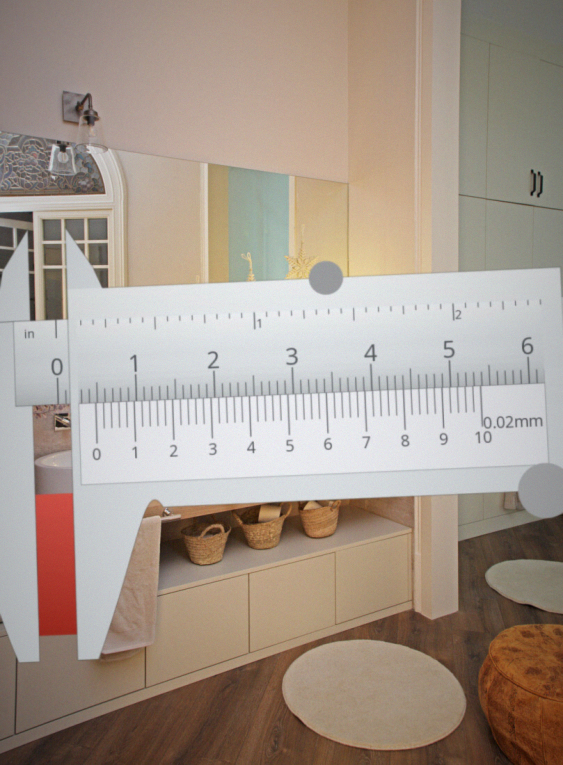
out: **4.8** mm
